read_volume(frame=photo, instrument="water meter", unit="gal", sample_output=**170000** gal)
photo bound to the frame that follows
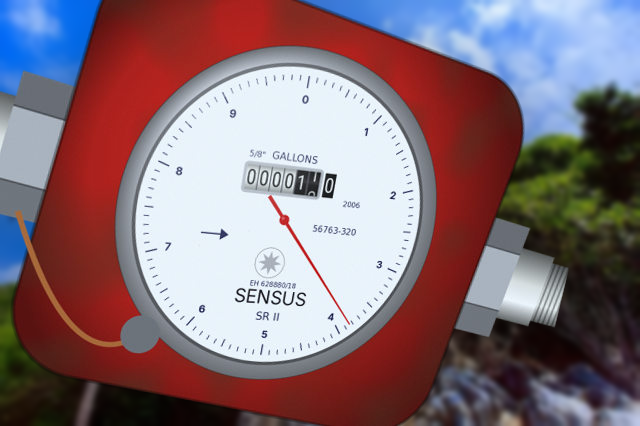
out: **113.8** gal
